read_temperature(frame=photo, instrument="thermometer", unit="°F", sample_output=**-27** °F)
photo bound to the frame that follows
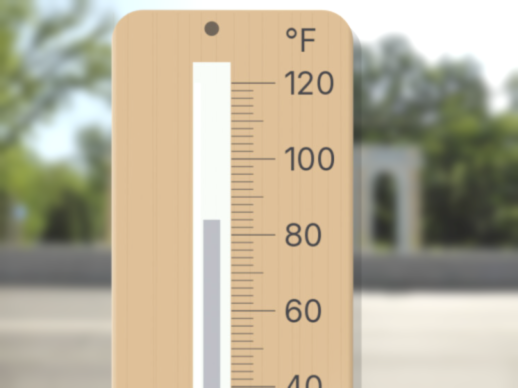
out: **84** °F
